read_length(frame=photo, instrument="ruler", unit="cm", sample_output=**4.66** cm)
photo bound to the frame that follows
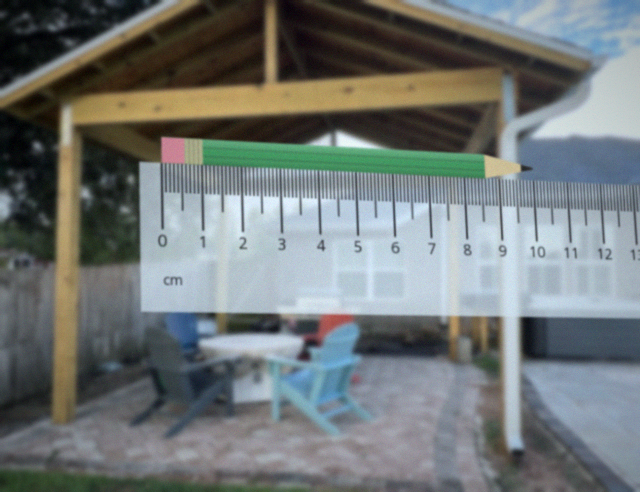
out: **10** cm
